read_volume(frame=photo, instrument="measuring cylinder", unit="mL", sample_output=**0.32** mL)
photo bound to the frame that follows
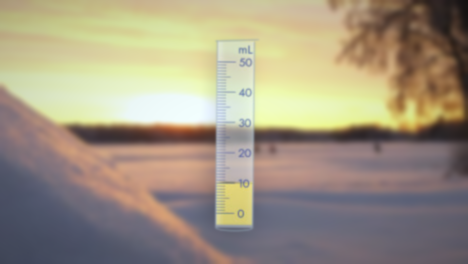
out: **10** mL
